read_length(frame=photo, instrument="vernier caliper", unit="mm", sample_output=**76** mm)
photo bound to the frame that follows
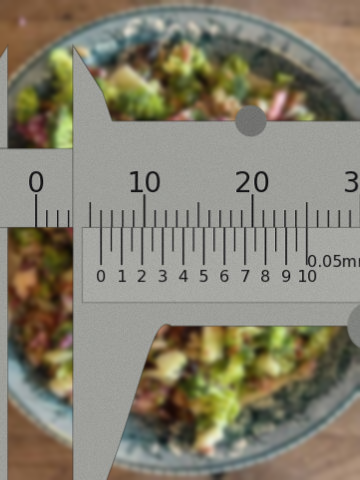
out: **6.0** mm
